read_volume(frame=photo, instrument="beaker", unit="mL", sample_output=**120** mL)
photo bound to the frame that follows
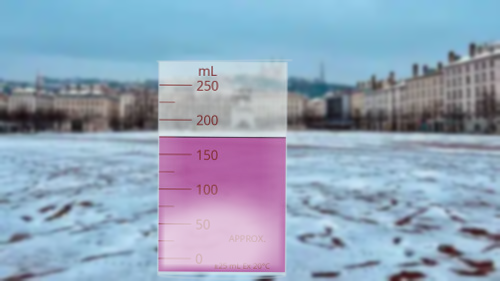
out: **175** mL
